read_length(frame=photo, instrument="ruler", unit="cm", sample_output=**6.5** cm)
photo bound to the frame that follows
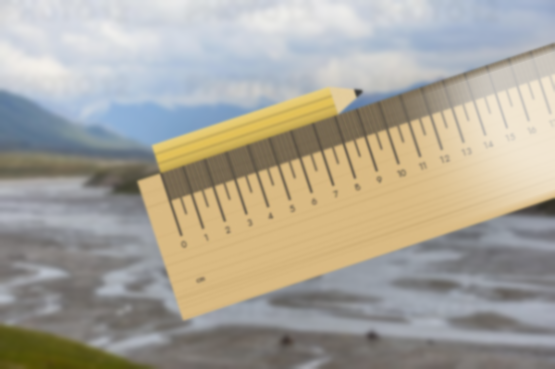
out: **9.5** cm
